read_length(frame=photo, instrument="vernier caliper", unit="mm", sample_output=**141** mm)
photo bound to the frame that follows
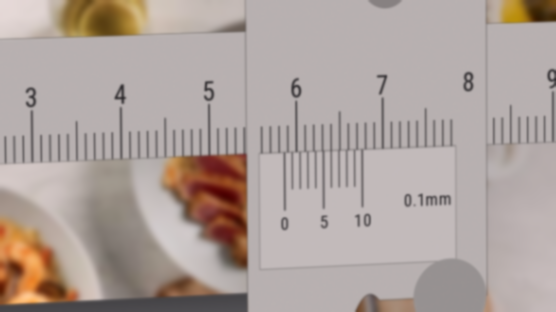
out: **58.6** mm
